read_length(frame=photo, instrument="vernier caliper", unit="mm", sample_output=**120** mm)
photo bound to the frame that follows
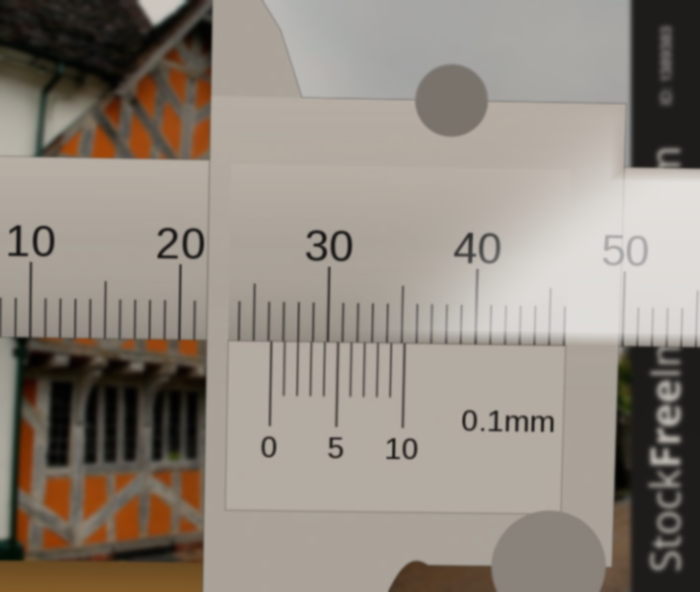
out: **26.2** mm
